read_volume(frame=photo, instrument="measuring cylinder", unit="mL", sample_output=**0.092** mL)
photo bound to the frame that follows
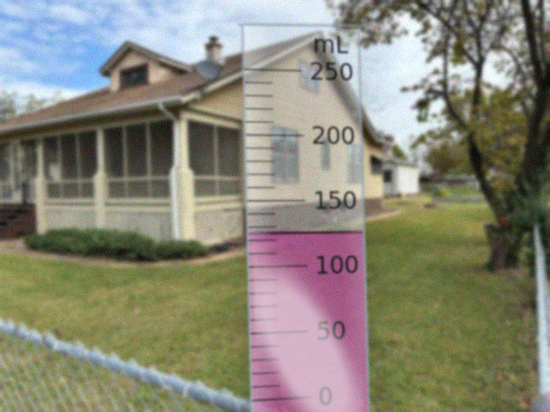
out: **125** mL
